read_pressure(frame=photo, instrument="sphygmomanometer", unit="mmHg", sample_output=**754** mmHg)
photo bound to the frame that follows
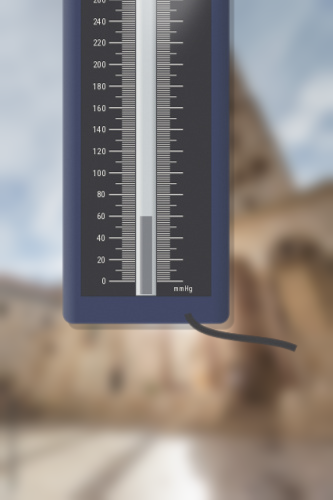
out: **60** mmHg
